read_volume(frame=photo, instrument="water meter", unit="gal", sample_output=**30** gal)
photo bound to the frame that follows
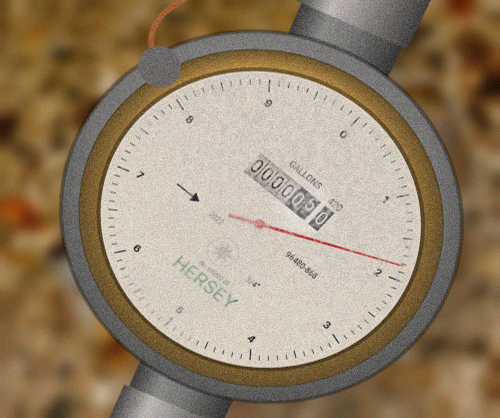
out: **51.8** gal
